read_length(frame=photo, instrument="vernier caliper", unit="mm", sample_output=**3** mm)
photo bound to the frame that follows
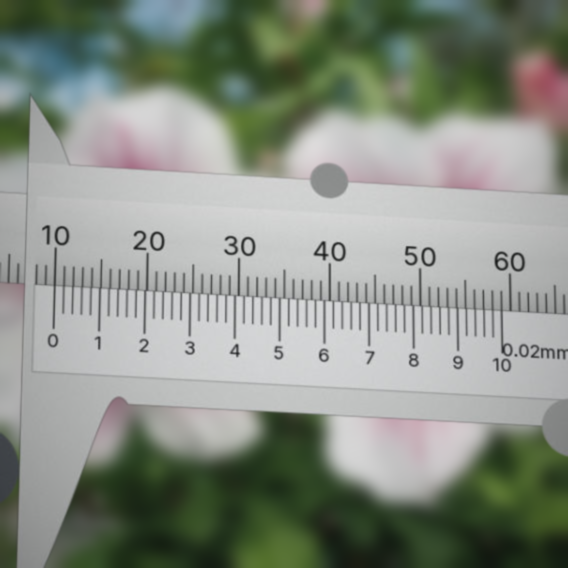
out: **10.0** mm
